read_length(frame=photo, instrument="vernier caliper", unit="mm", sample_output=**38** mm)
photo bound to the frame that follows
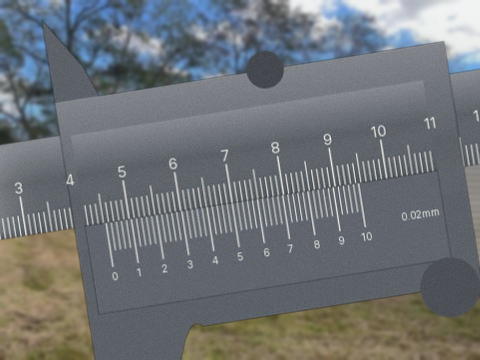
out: **45.5** mm
